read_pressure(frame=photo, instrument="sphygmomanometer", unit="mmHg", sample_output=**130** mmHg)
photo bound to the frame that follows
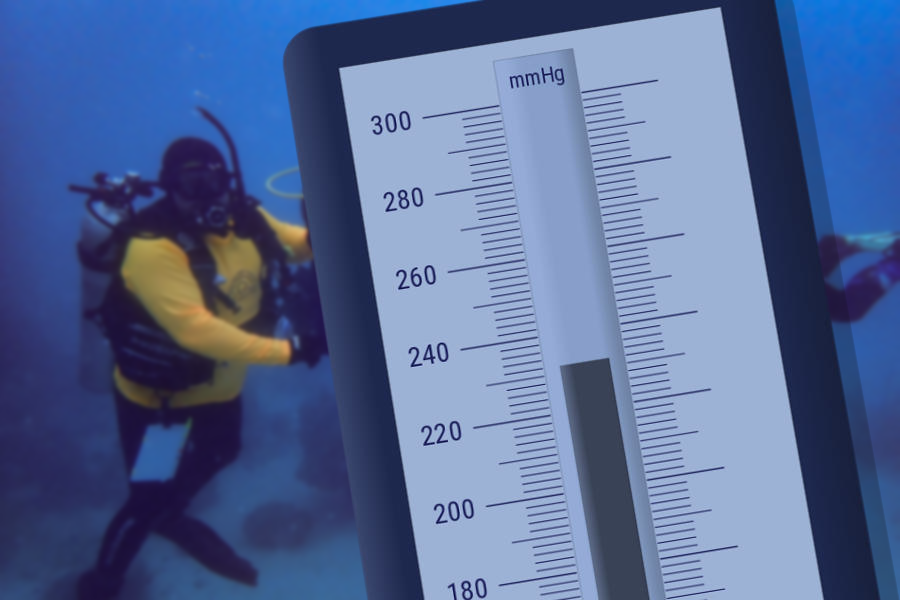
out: **232** mmHg
